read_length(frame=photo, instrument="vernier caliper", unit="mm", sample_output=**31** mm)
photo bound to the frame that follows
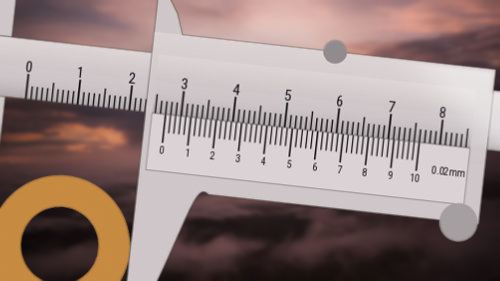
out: **27.0** mm
